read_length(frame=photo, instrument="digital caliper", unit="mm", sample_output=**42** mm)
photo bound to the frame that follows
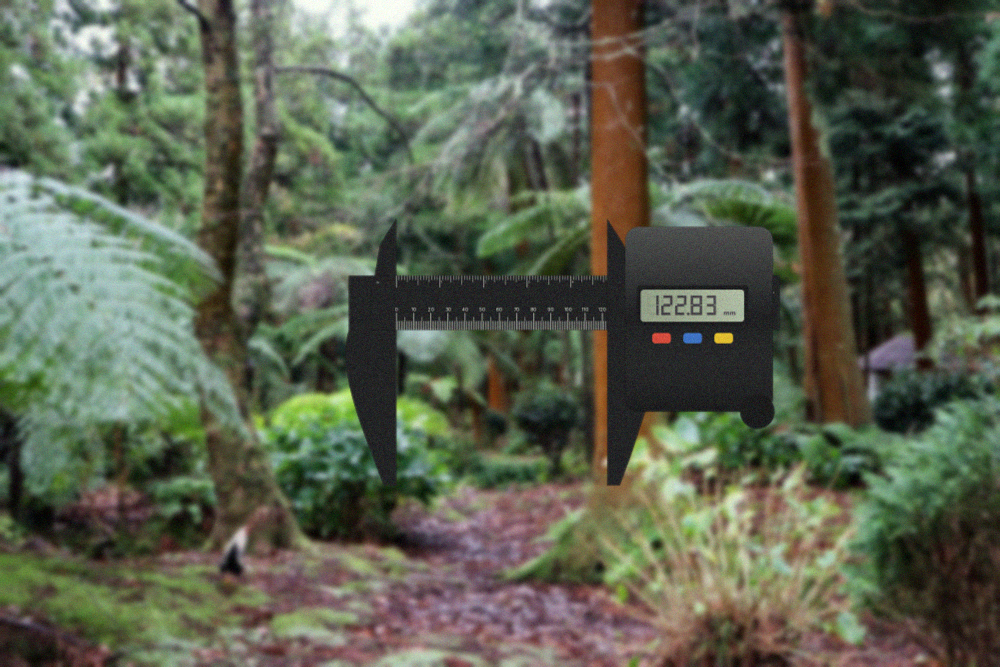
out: **122.83** mm
